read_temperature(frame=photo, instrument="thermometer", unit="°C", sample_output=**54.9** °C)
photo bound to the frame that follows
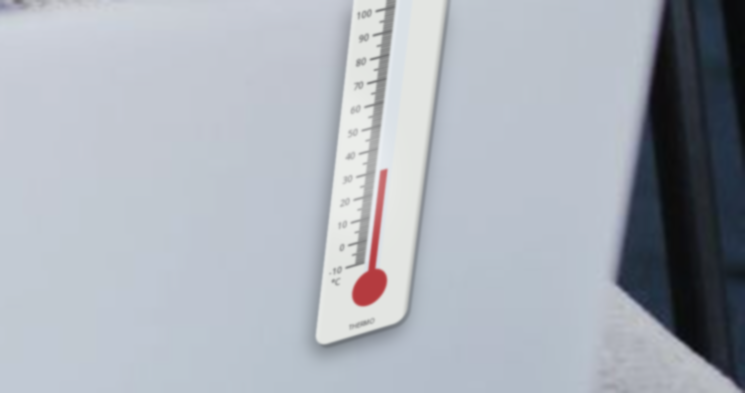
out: **30** °C
